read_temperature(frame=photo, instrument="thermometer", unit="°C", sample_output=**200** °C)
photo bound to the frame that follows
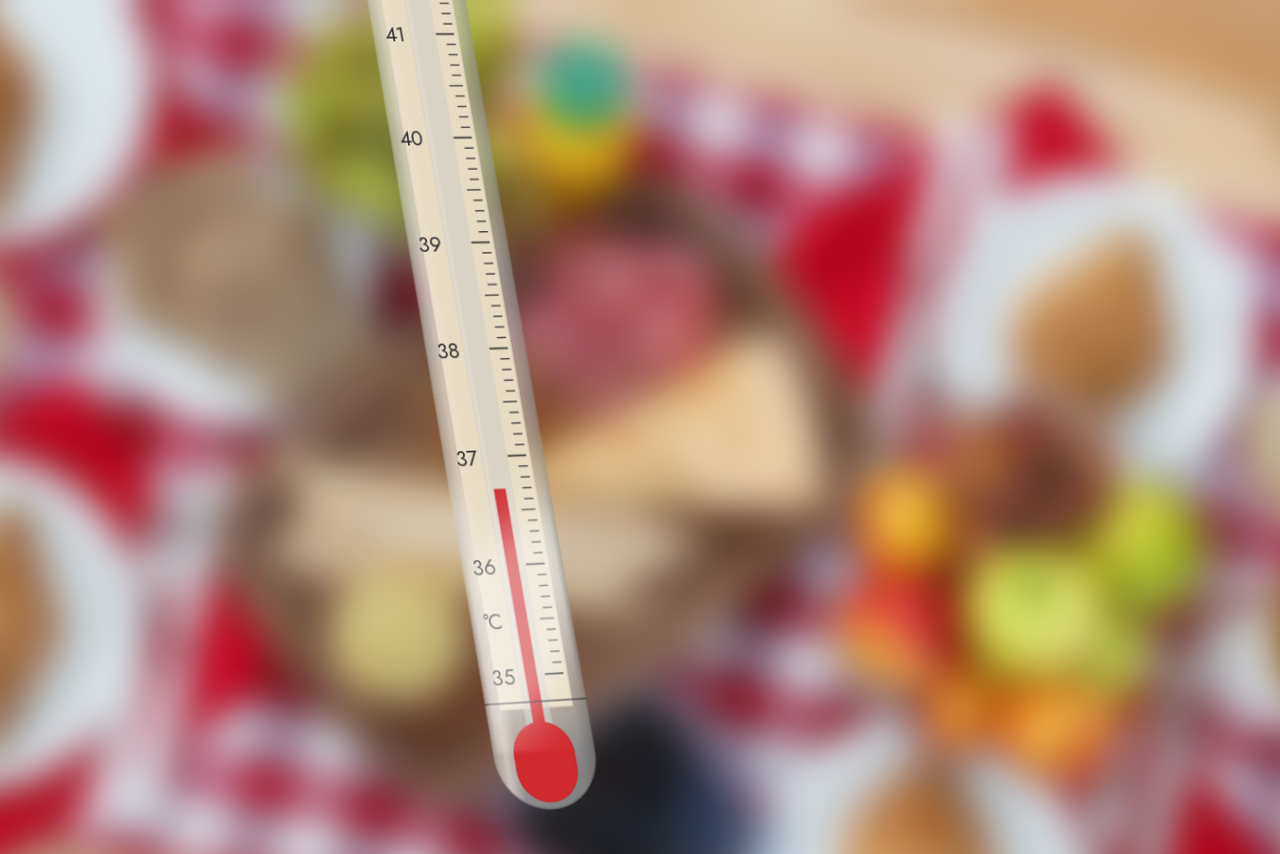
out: **36.7** °C
